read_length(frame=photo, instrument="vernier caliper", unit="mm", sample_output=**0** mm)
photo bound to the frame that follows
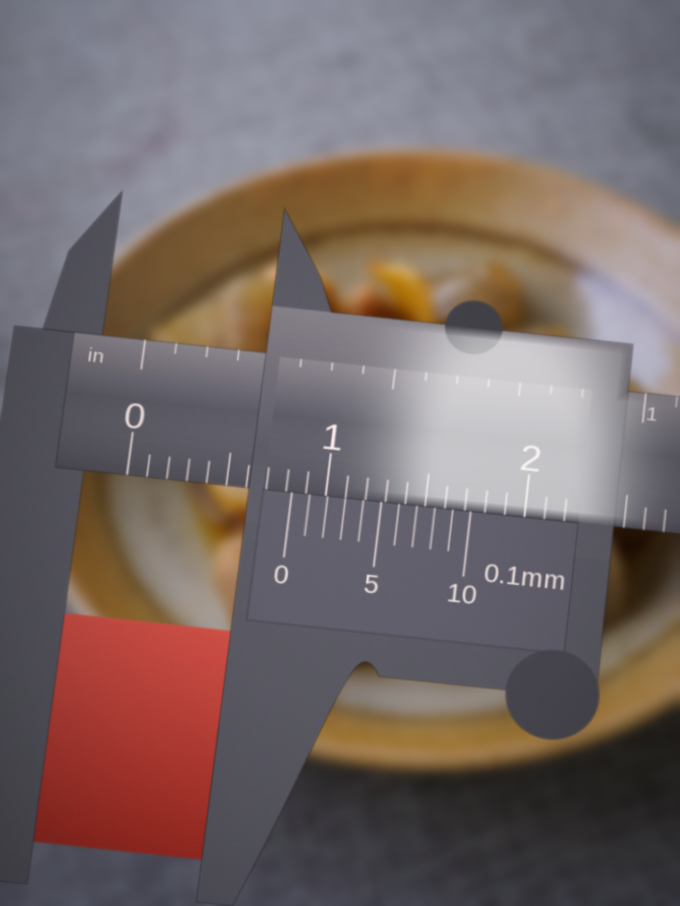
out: **8.3** mm
